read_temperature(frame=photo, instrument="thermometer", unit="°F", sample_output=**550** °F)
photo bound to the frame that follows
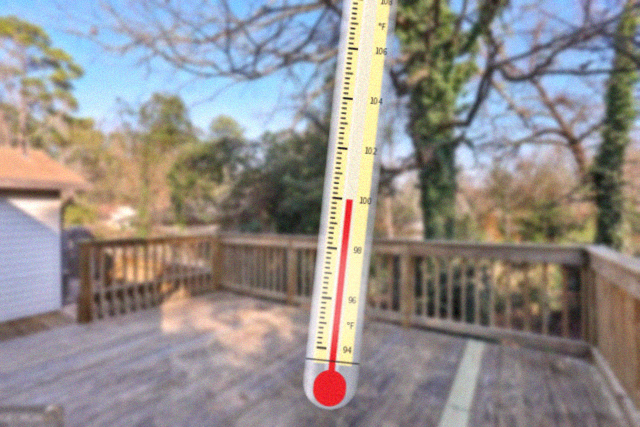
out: **100** °F
